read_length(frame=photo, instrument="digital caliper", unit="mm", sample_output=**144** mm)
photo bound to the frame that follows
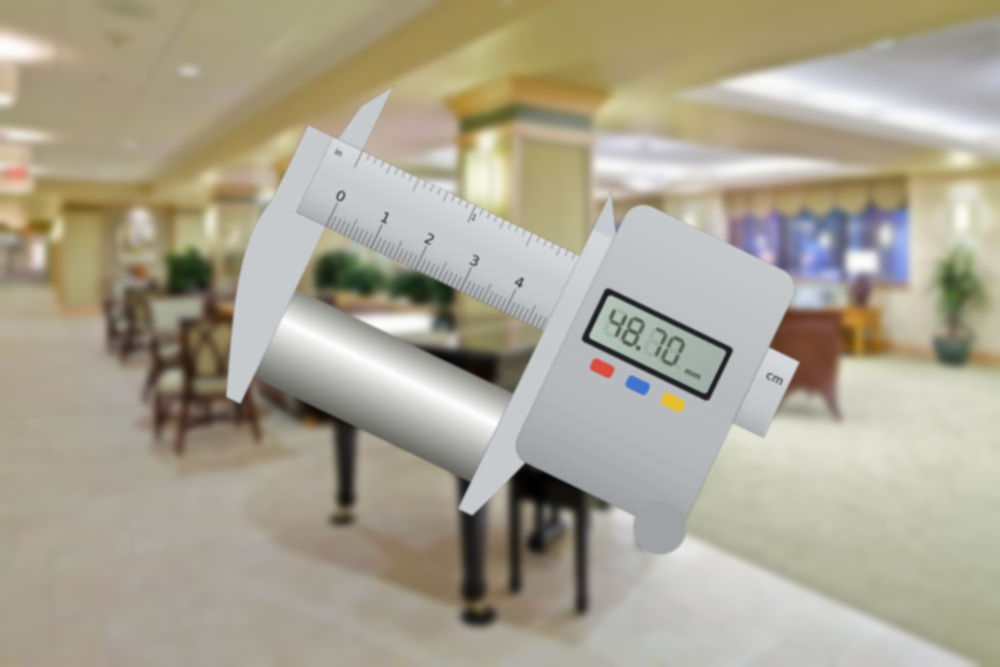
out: **48.70** mm
